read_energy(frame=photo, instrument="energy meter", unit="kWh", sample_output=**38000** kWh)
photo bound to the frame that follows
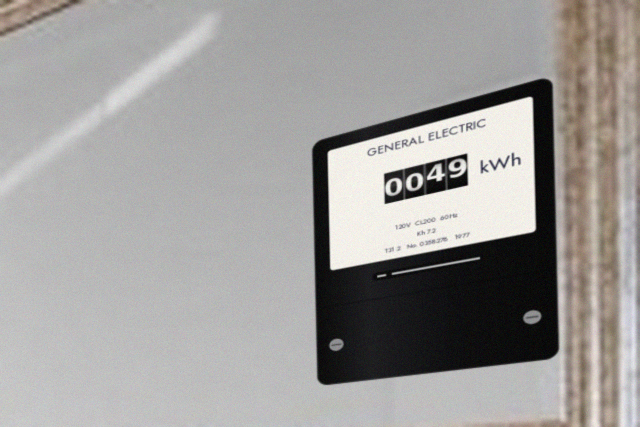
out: **49** kWh
